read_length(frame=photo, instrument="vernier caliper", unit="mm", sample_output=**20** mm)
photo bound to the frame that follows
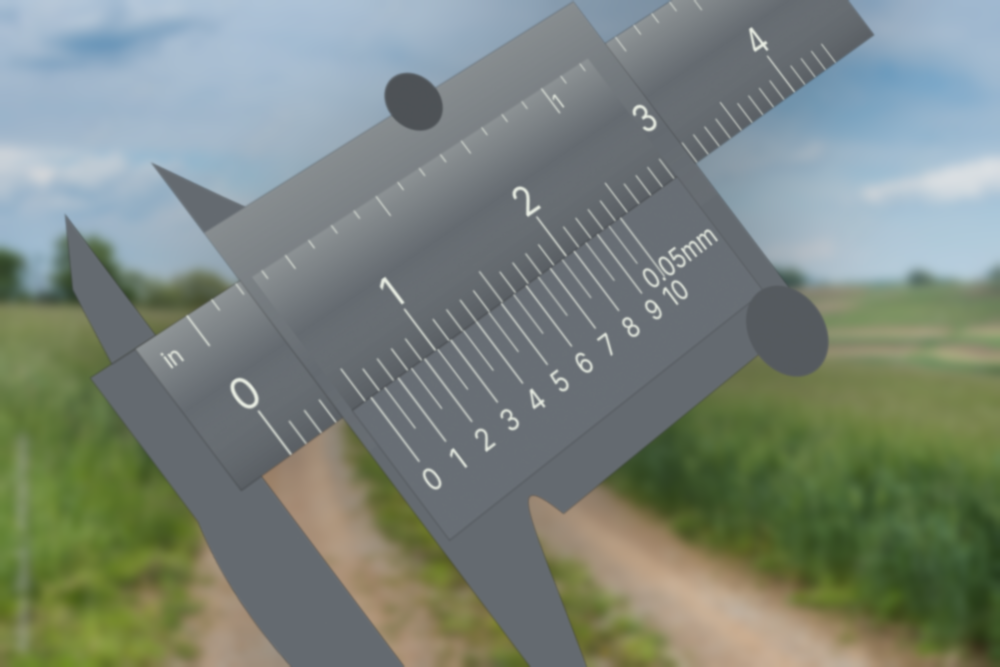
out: **5.4** mm
